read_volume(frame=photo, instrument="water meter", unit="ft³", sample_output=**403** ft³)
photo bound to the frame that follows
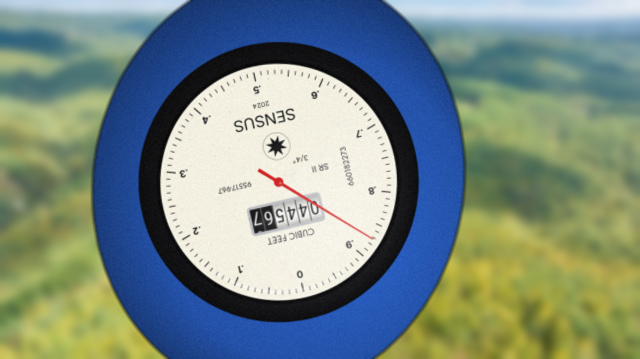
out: **44566.87** ft³
